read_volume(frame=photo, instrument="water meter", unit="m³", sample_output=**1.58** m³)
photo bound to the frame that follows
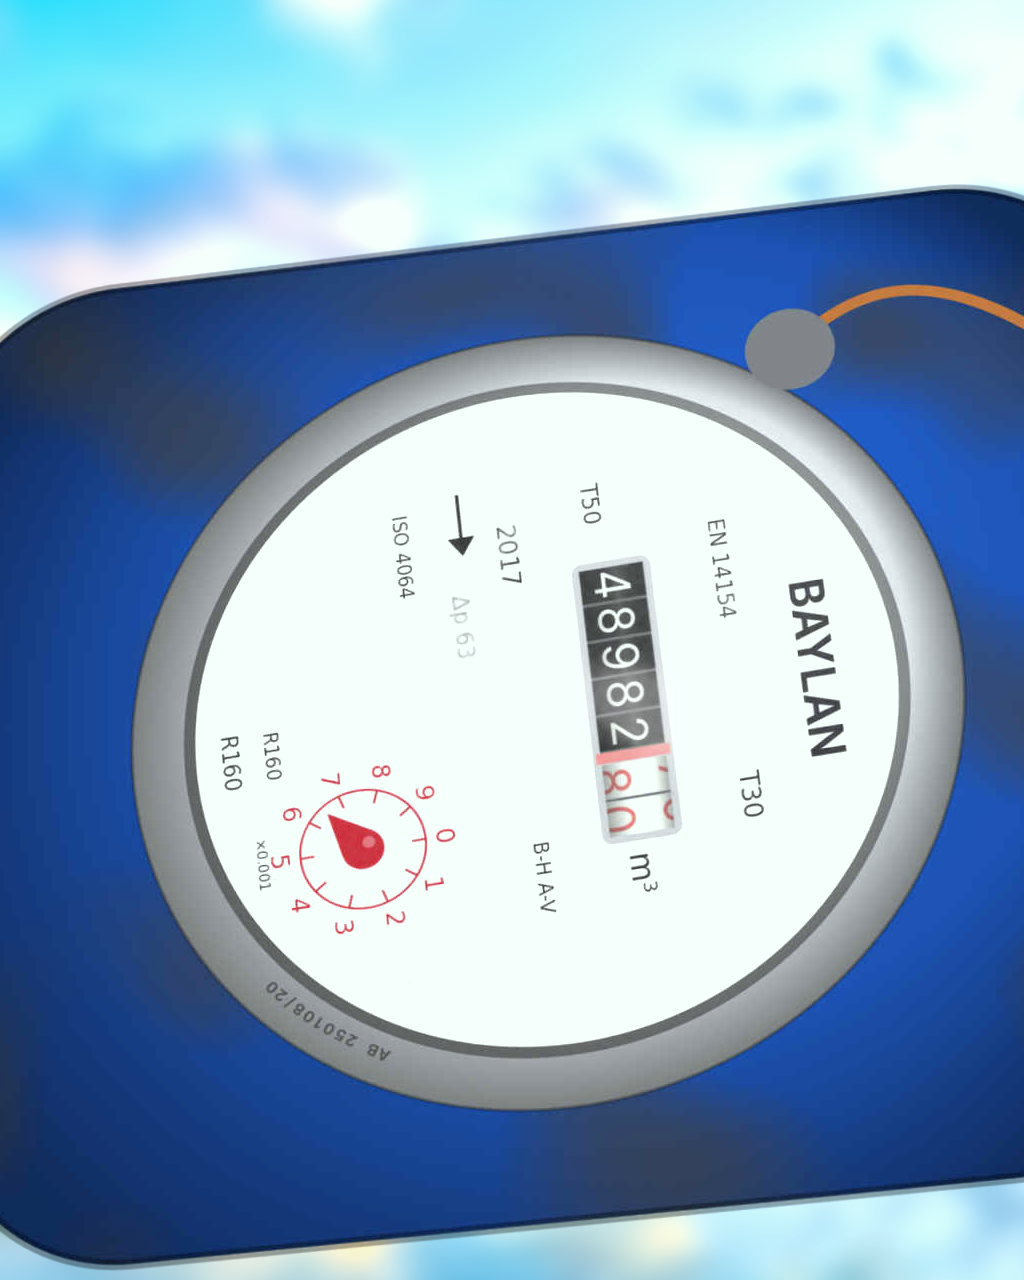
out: **48982.796** m³
